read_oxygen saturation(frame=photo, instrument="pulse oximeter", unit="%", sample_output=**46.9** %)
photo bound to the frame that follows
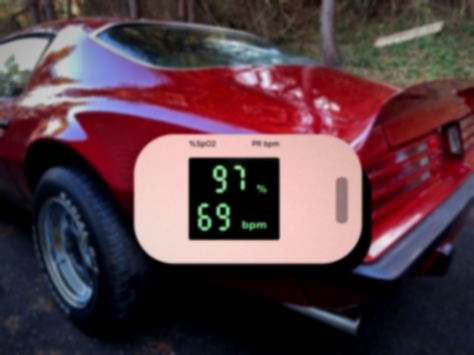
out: **97** %
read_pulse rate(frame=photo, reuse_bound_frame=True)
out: **69** bpm
